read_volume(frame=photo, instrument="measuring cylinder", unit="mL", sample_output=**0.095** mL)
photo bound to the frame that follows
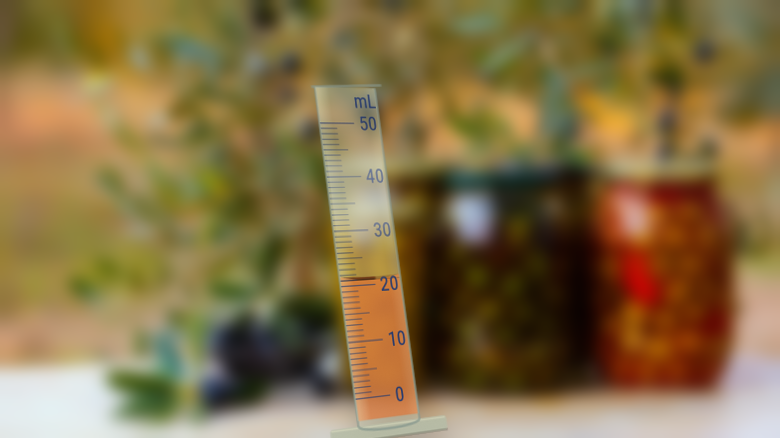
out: **21** mL
